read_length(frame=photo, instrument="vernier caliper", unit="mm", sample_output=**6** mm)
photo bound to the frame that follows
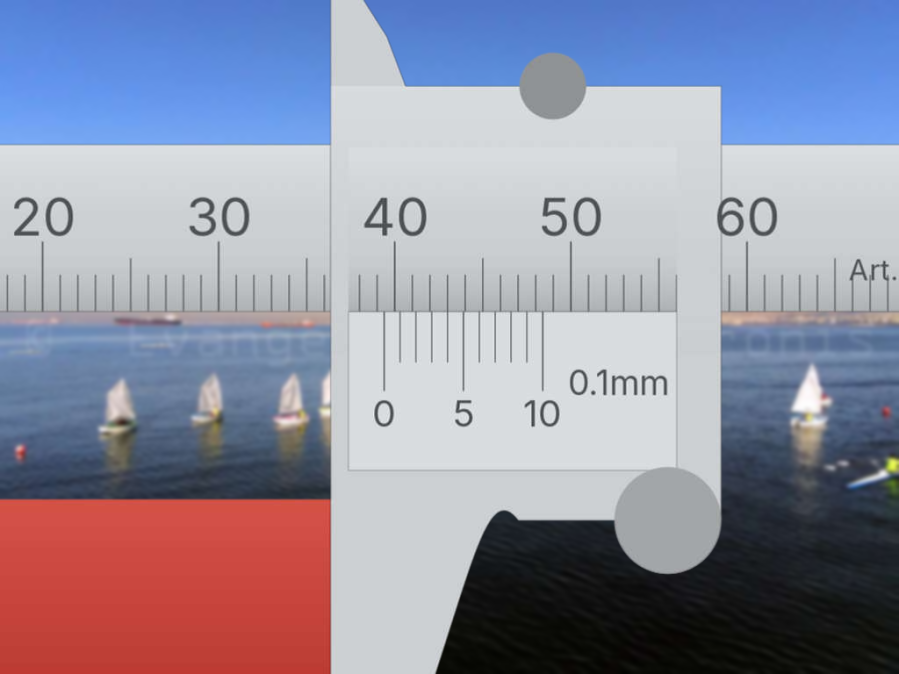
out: **39.4** mm
